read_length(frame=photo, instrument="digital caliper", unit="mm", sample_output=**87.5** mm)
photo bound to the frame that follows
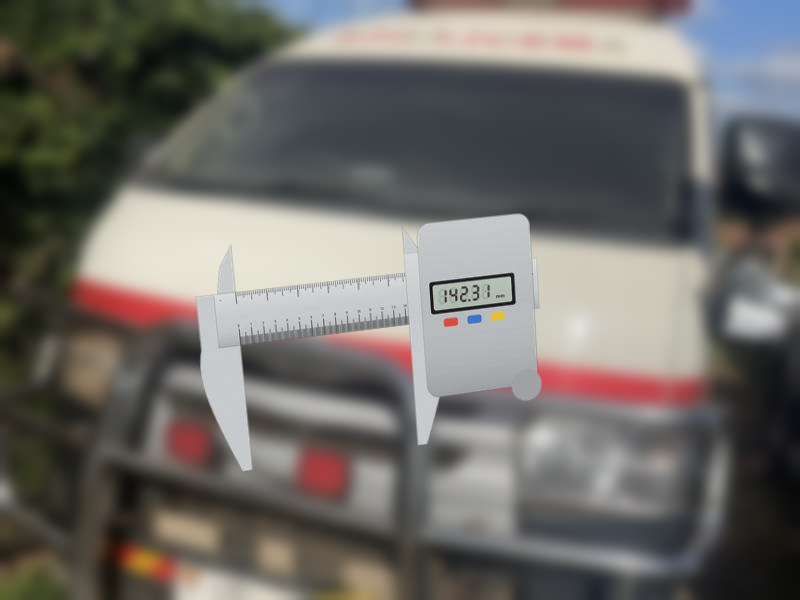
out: **142.31** mm
